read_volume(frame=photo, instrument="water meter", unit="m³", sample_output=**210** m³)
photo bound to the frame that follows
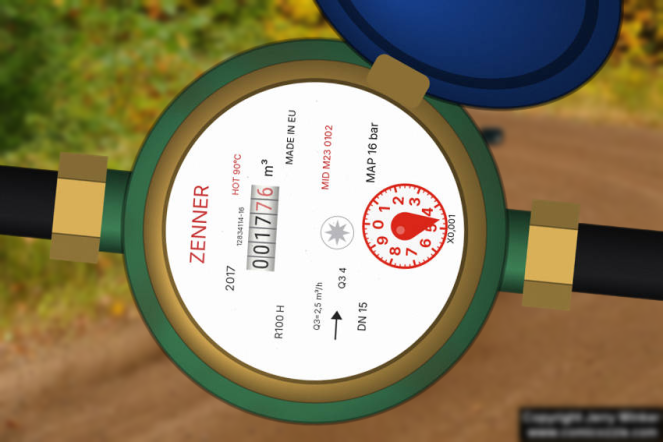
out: **17.764** m³
